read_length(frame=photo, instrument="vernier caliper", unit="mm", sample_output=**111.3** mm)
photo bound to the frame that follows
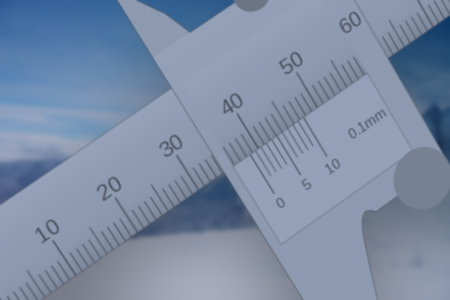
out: **38.6** mm
